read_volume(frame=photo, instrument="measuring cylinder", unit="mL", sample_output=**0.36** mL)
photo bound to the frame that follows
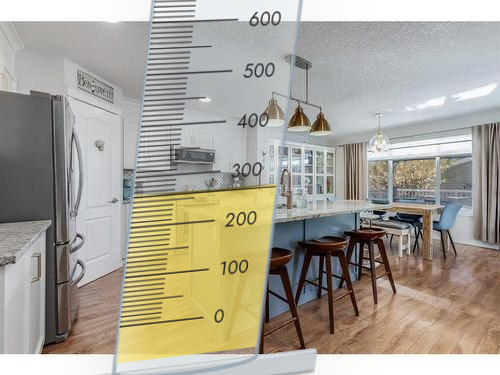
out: **260** mL
